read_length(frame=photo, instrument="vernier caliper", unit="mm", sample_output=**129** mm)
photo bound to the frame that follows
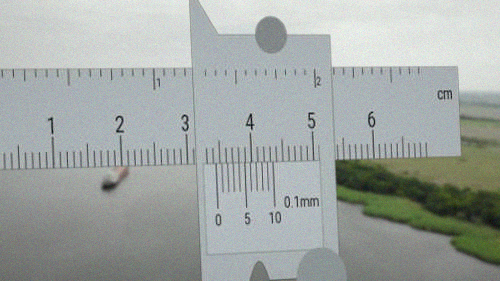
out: **34.4** mm
